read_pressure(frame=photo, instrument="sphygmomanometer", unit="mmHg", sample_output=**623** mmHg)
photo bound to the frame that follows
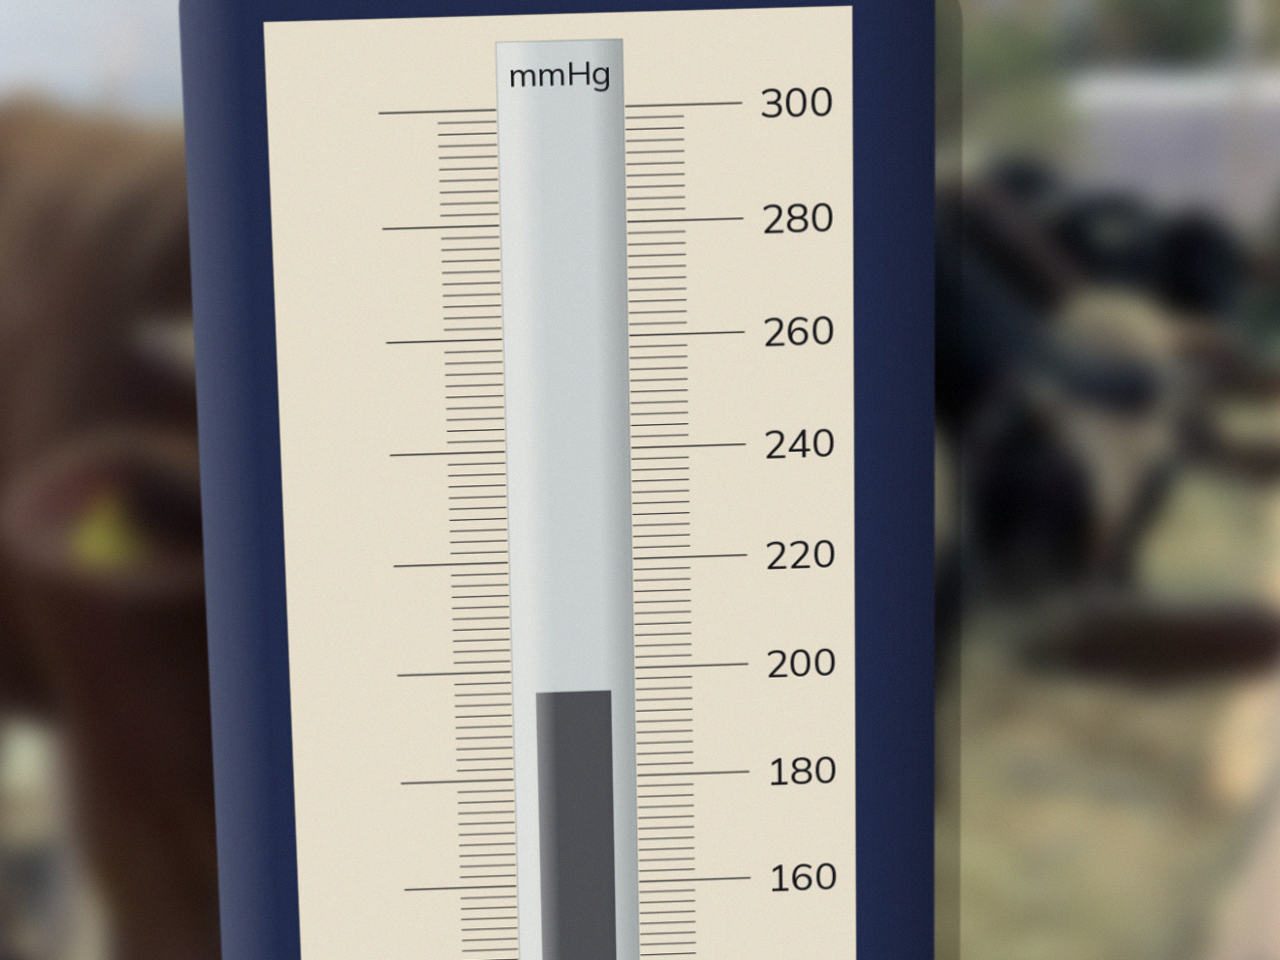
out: **196** mmHg
